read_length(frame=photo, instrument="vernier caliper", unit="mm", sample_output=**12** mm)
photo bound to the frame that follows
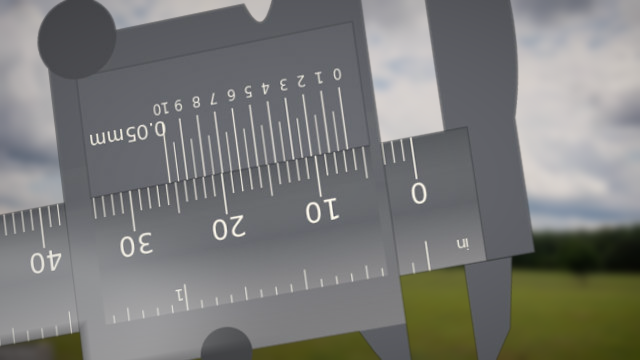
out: **6.6** mm
